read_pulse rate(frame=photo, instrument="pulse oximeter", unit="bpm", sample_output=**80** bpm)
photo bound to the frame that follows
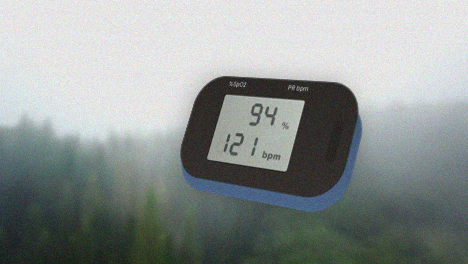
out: **121** bpm
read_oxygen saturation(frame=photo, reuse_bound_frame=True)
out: **94** %
